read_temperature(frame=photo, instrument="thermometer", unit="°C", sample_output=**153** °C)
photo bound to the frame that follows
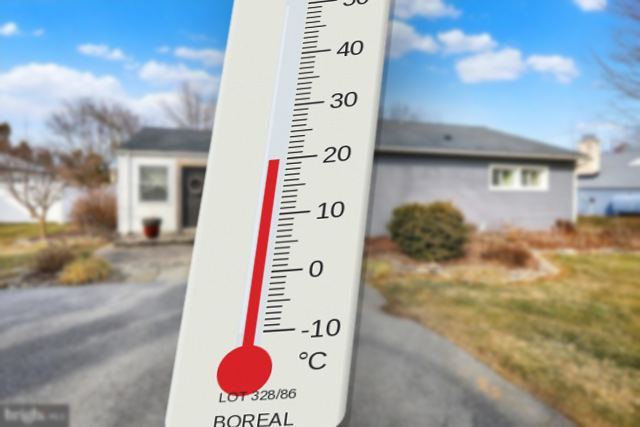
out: **20** °C
